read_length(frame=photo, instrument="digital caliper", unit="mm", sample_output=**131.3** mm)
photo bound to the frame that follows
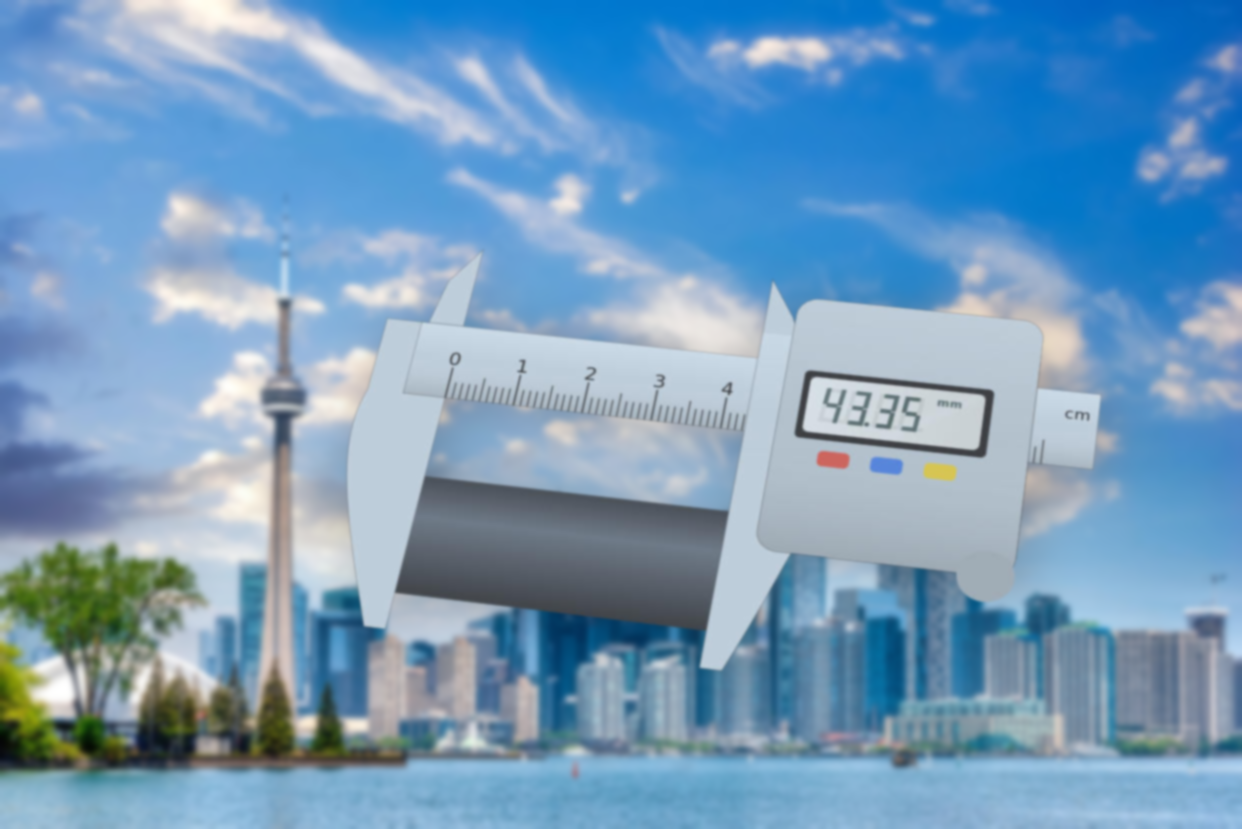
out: **43.35** mm
